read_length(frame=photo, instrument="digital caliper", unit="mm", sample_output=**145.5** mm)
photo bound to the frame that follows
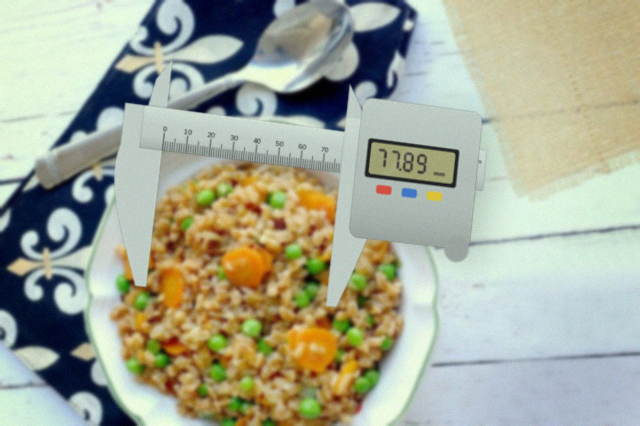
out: **77.89** mm
